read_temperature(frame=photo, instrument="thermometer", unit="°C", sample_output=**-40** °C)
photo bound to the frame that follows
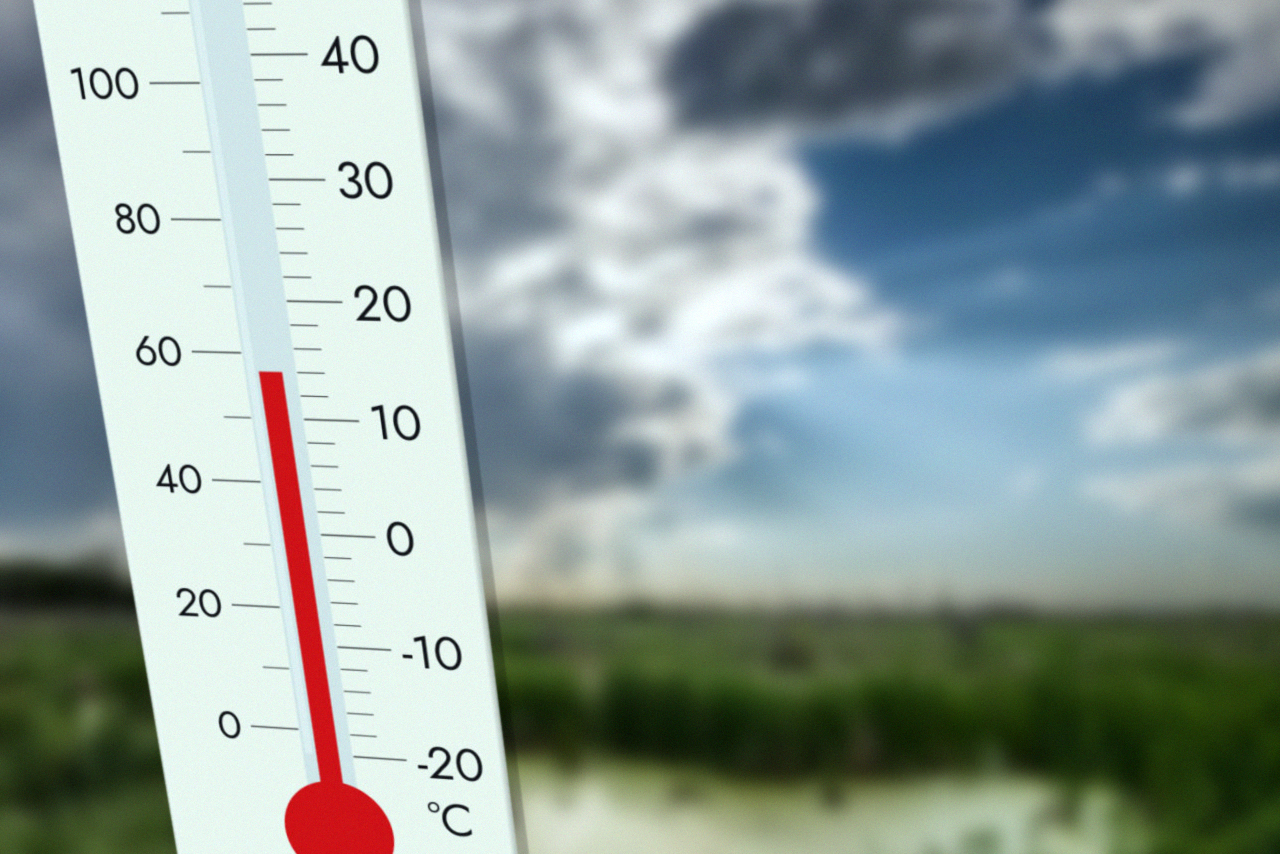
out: **14** °C
